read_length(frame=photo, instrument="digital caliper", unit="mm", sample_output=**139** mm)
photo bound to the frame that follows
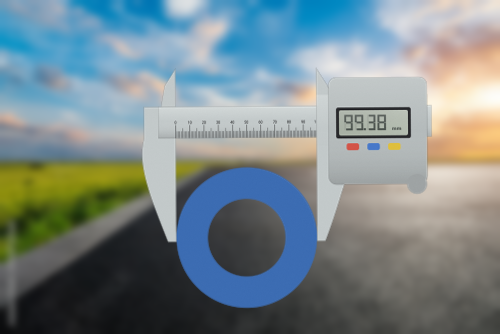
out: **99.38** mm
